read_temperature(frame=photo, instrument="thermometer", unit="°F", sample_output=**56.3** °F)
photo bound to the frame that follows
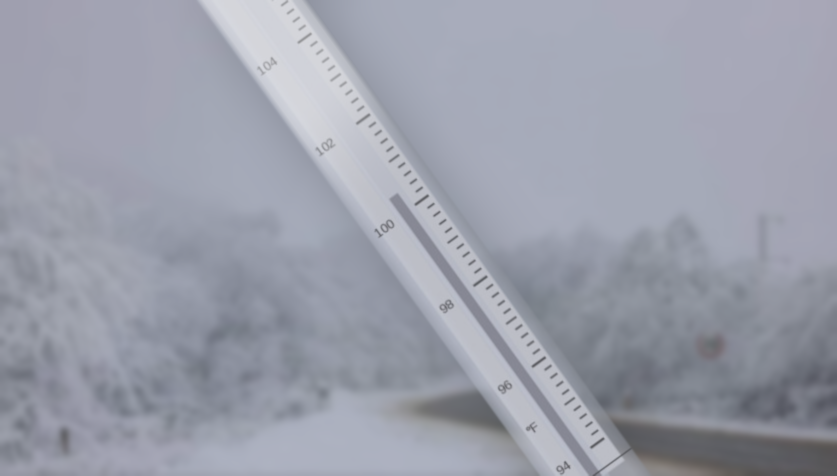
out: **100.4** °F
